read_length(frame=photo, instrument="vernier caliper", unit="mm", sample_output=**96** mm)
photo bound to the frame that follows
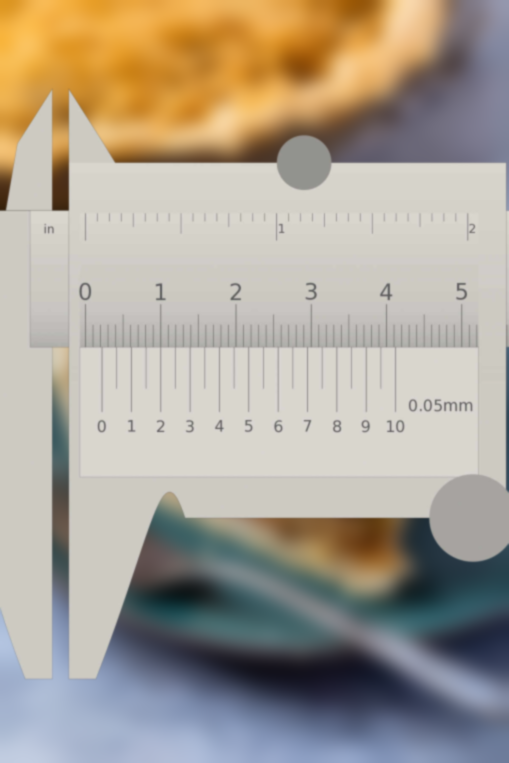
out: **2.2** mm
